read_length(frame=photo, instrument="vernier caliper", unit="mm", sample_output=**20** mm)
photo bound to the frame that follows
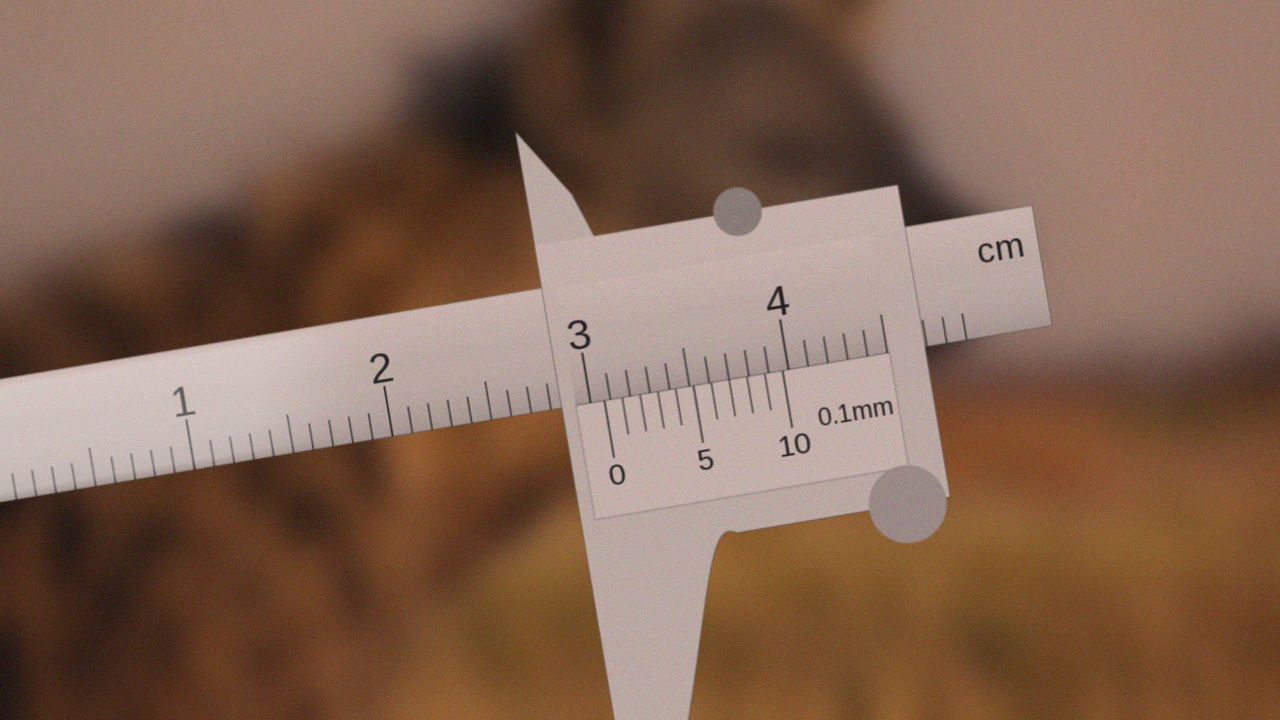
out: **30.7** mm
